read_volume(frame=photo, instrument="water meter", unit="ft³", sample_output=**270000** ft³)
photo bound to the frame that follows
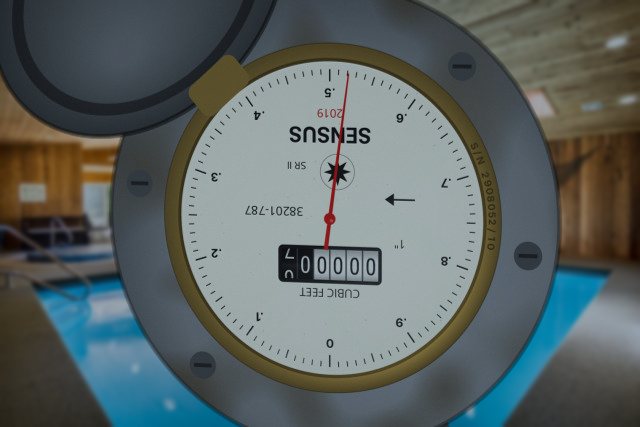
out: **6.52** ft³
